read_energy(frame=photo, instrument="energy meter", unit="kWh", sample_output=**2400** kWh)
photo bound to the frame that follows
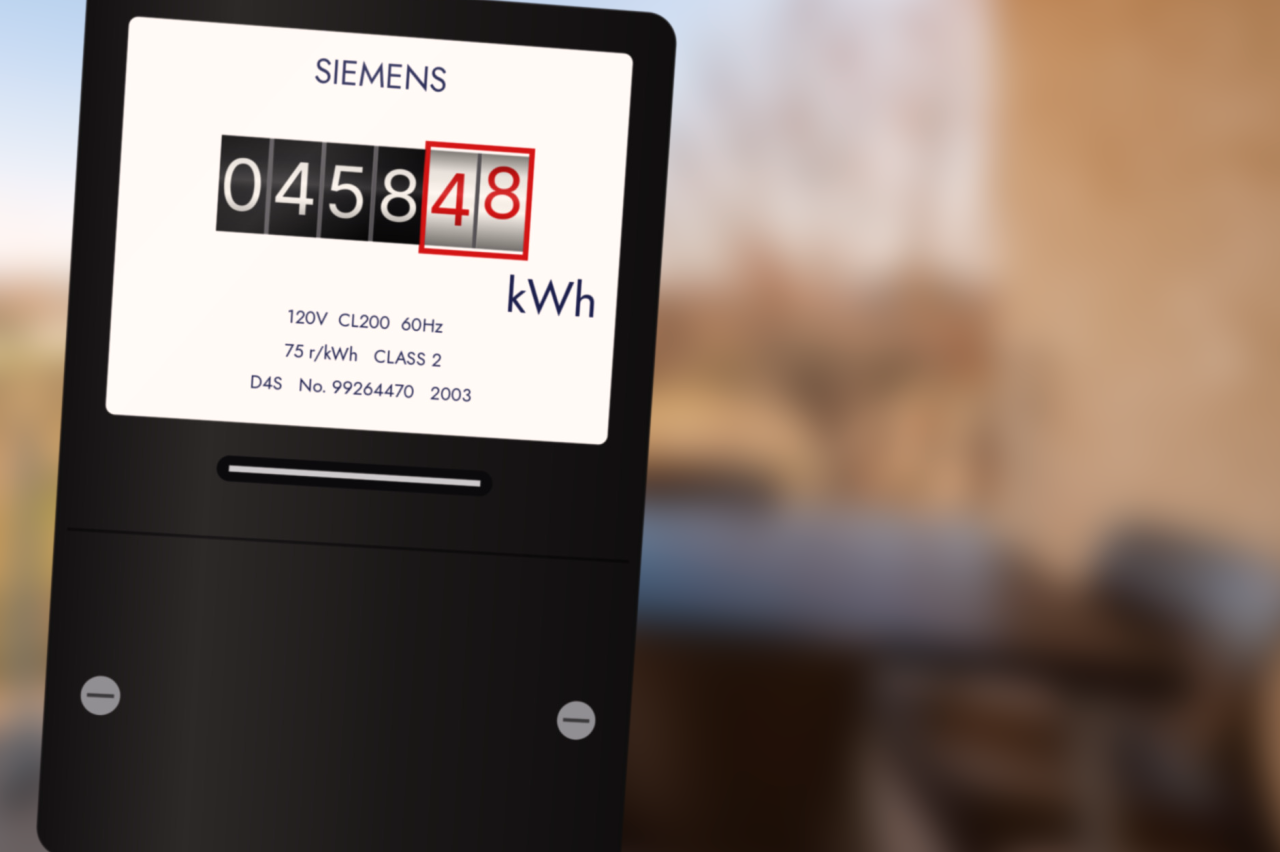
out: **458.48** kWh
